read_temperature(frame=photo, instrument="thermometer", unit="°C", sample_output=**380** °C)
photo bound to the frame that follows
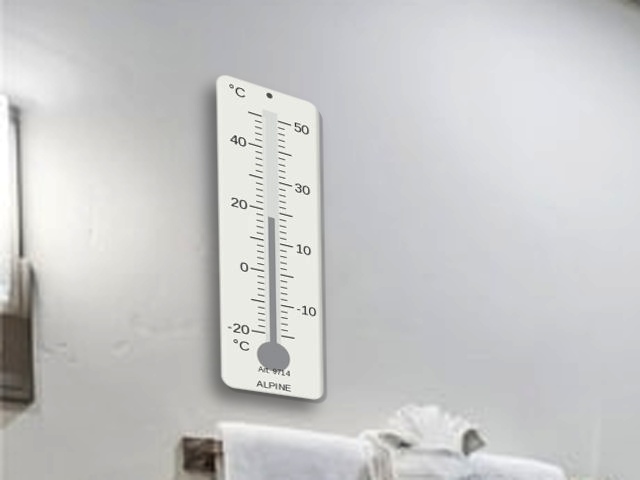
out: **18** °C
